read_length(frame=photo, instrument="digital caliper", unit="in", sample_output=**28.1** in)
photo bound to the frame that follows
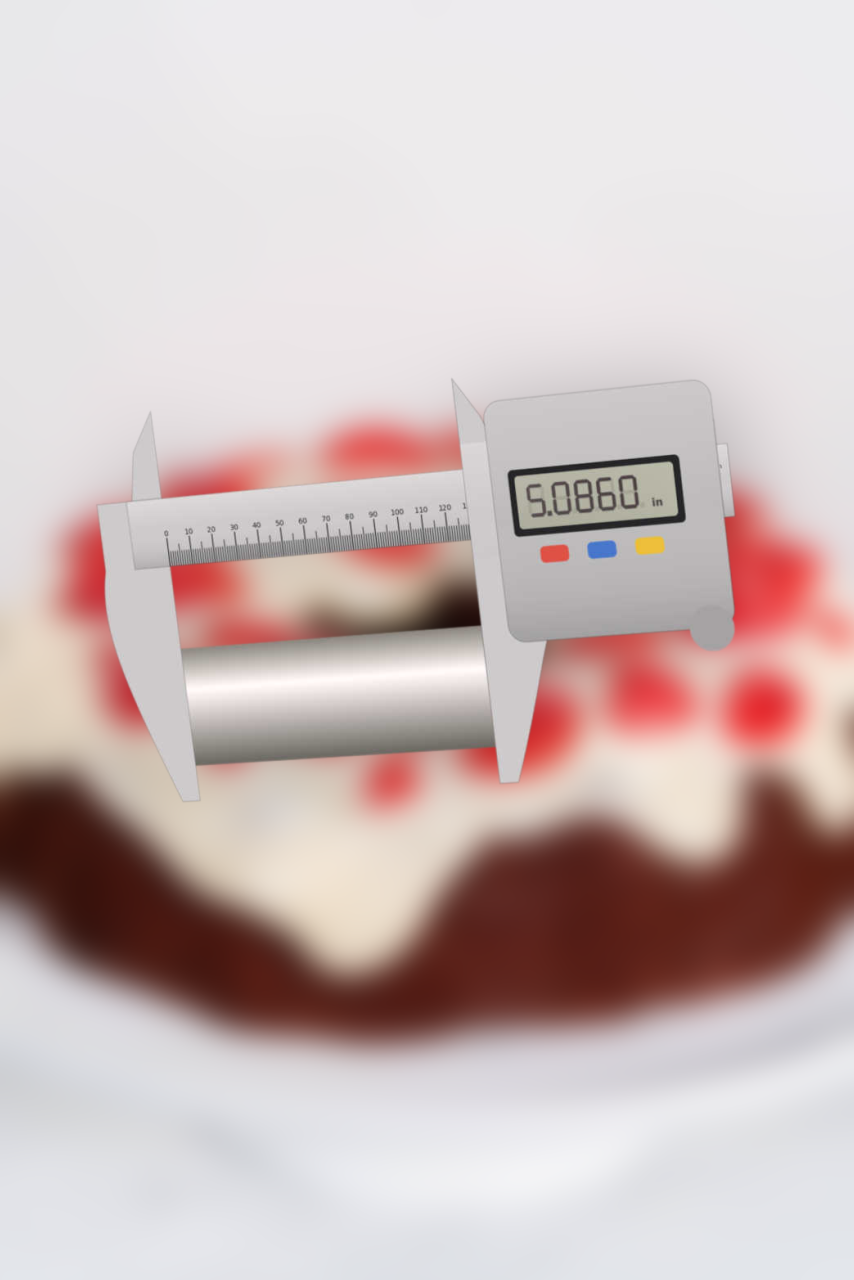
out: **5.0860** in
